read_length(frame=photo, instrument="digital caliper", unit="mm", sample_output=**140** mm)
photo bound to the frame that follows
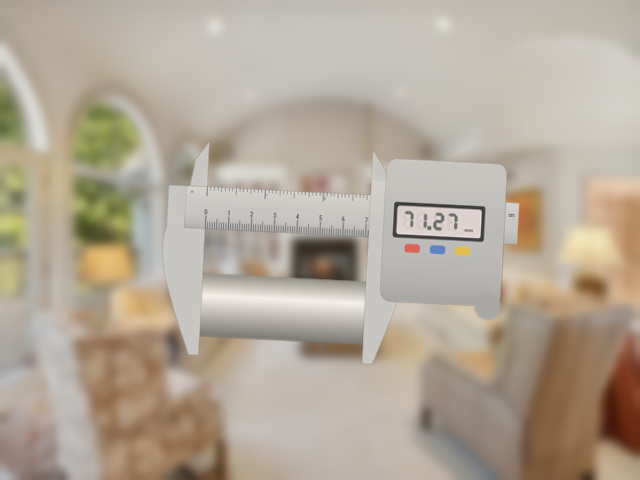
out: **71.27** mm
